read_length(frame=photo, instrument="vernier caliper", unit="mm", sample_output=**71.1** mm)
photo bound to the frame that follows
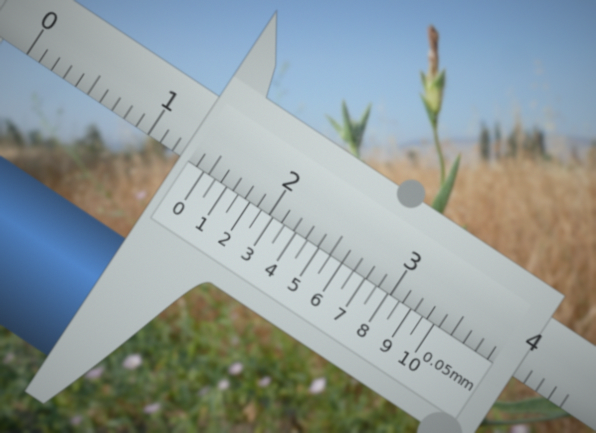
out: **14.6** mm
